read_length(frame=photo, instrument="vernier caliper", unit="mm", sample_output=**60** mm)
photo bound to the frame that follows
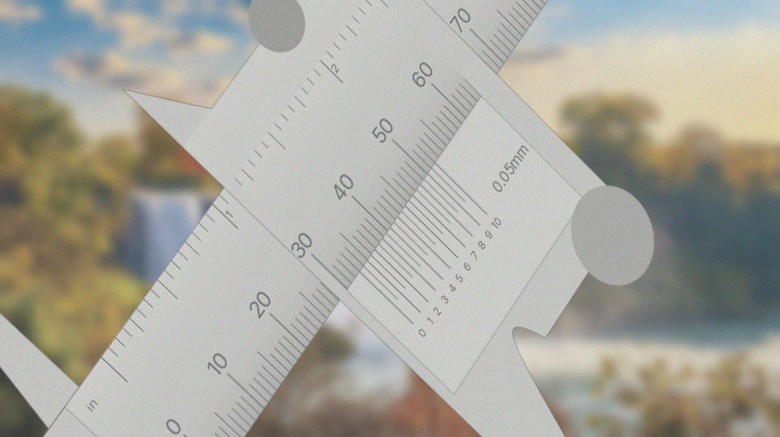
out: **33.0** mm
